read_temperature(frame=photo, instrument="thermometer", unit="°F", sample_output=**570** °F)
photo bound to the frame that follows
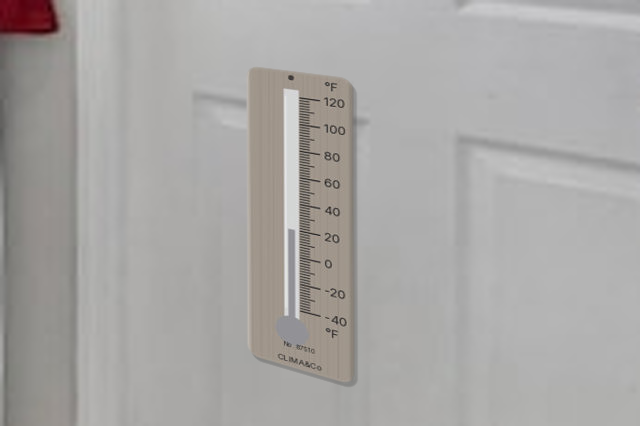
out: **20** °F
